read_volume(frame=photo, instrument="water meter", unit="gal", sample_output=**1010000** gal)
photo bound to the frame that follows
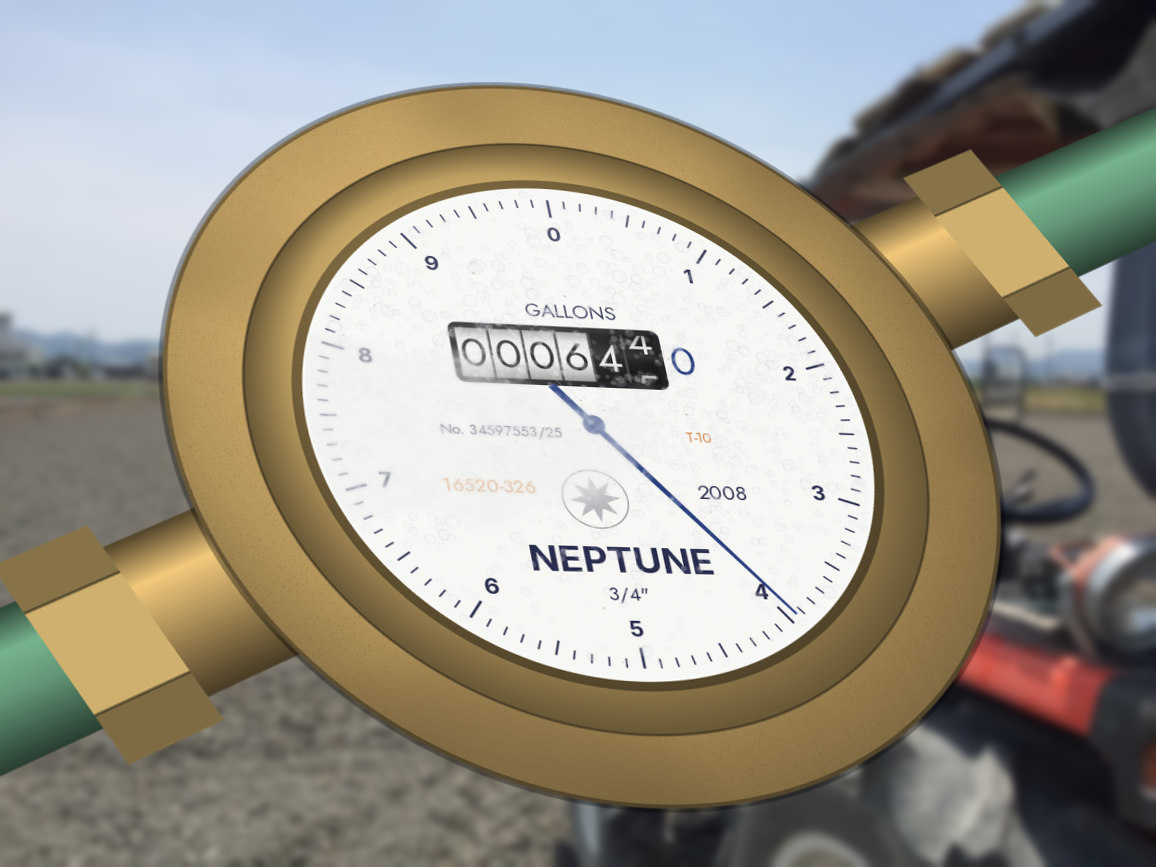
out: **6443.9** gal
